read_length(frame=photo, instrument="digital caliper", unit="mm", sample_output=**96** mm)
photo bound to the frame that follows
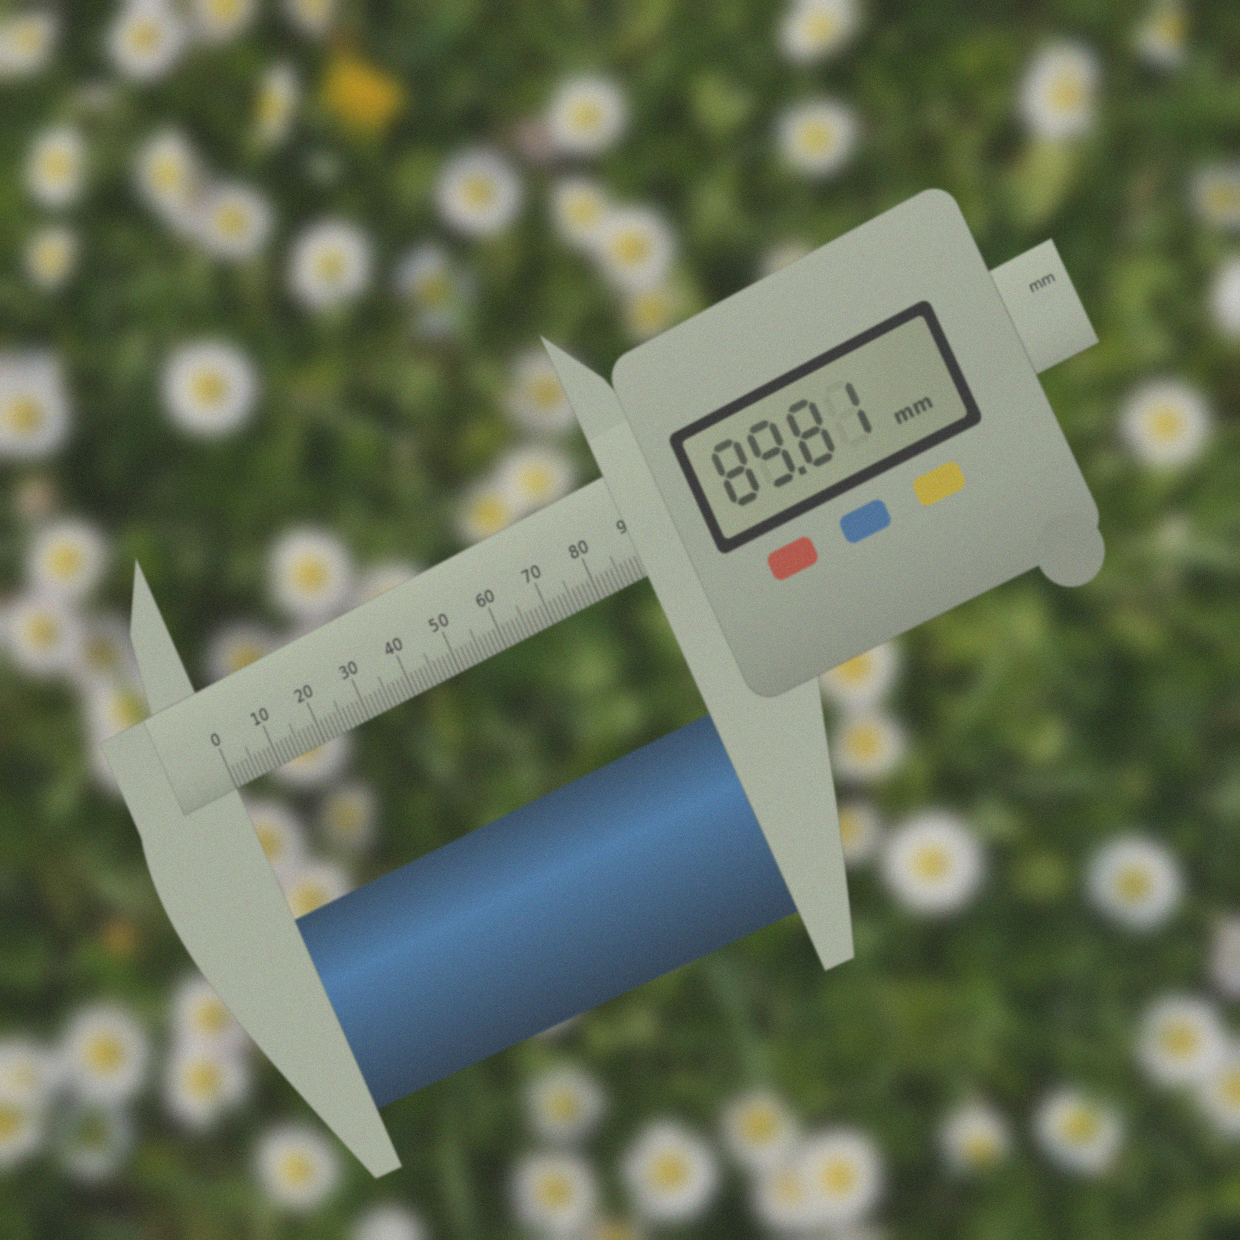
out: **89.81** mm
